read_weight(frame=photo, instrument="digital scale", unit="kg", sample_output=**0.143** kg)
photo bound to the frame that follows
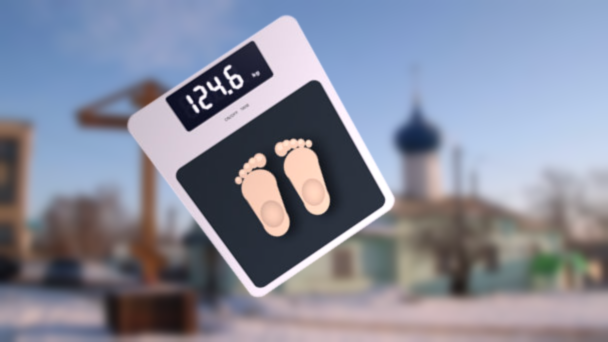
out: **124.6** kg
